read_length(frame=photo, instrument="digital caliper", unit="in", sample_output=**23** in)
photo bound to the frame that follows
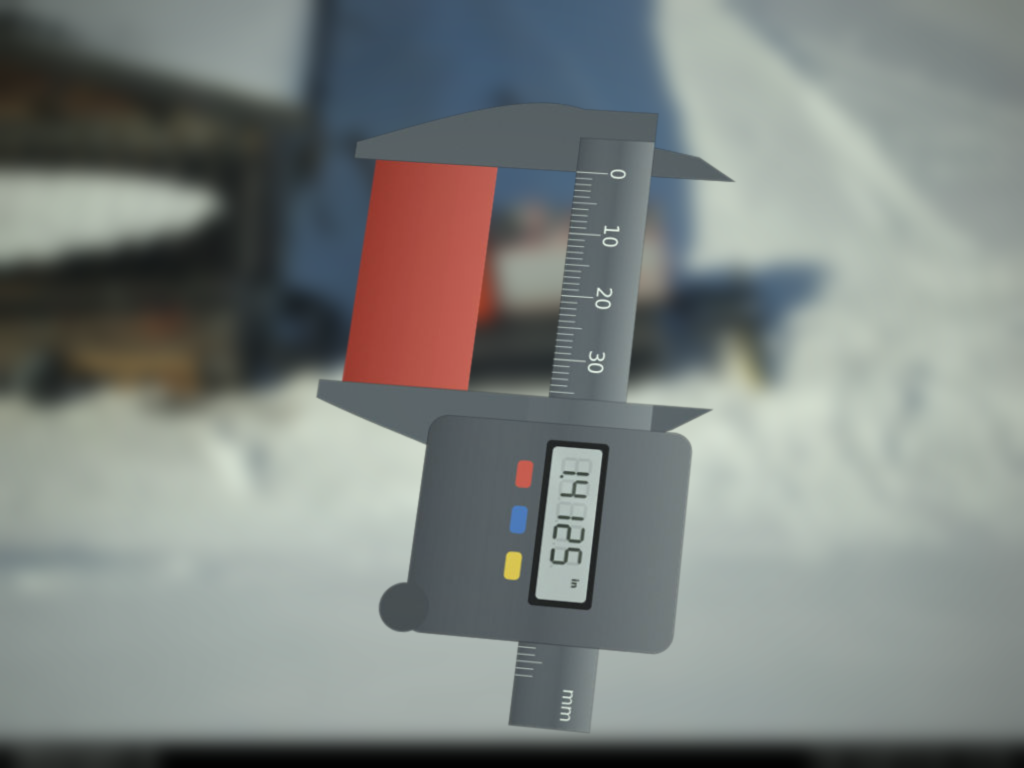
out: **1.4125** in
